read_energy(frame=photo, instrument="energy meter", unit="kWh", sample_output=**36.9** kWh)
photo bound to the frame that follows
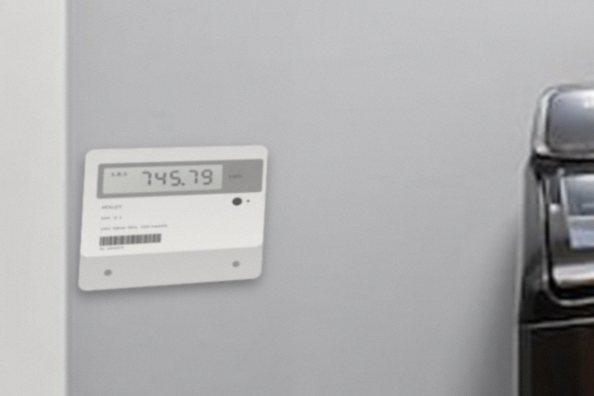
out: **745.79** kWh
